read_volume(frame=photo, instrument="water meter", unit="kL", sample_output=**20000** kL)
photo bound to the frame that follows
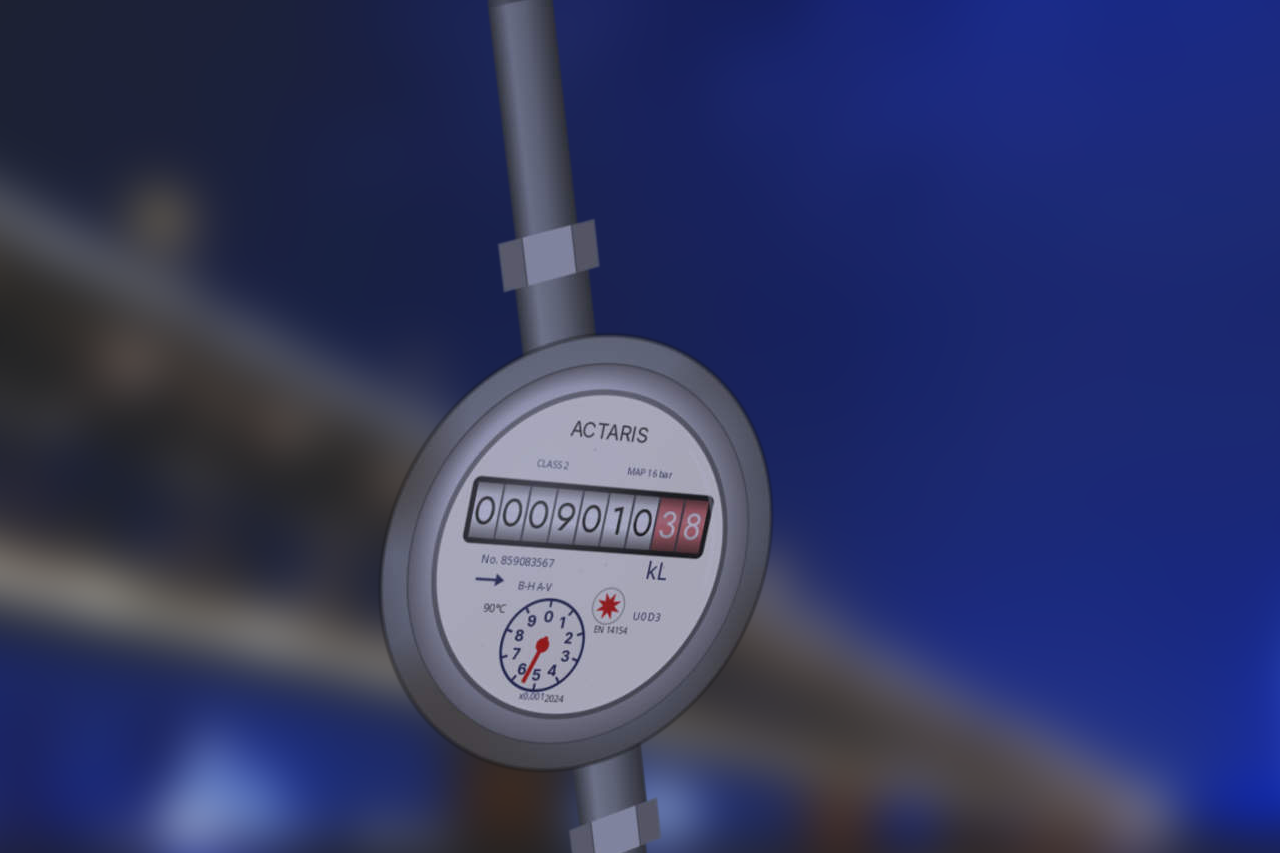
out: **9010.385** kL
